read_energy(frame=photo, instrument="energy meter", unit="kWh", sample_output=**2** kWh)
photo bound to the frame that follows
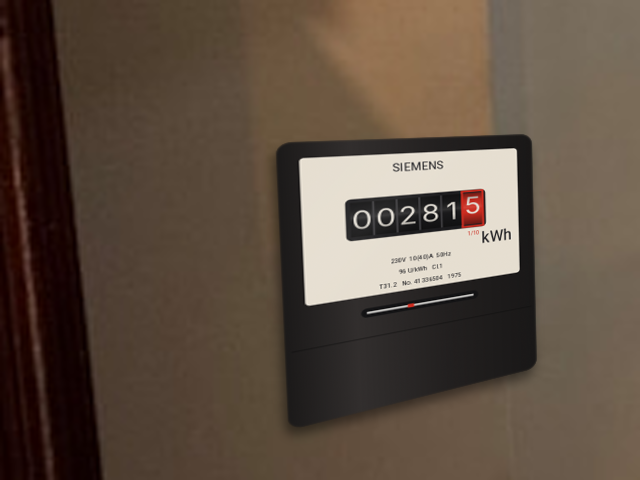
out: **281.5** kWh
